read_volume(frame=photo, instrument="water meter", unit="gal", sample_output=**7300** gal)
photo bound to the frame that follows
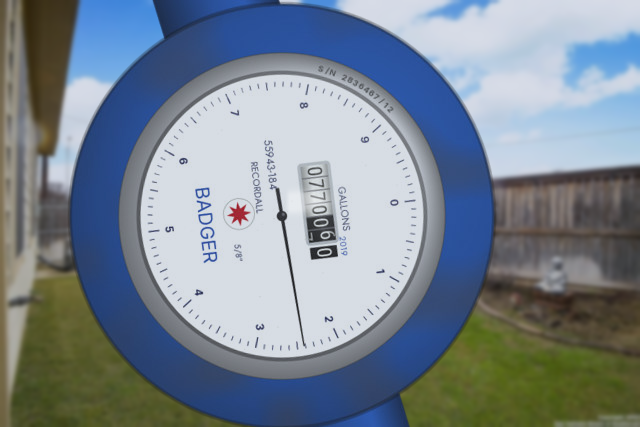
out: **770062.4** gal
